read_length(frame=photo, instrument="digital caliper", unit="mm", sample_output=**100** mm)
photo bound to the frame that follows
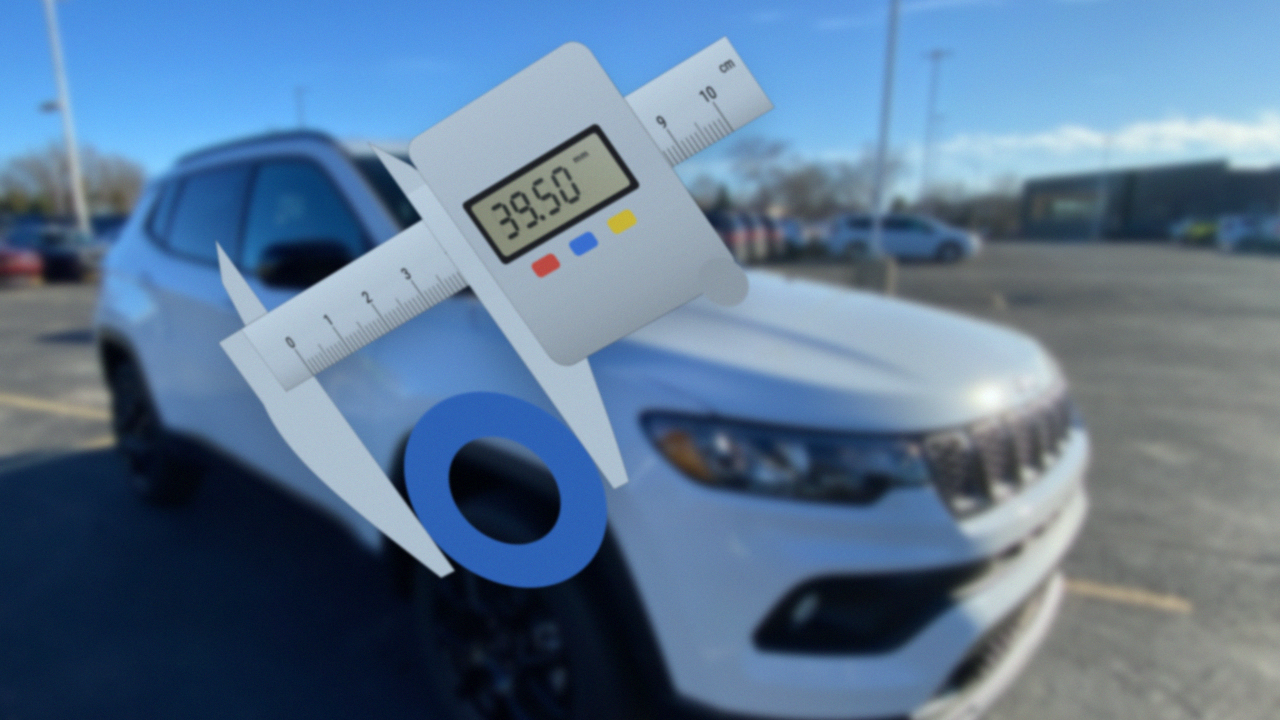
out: **39.50** mm
